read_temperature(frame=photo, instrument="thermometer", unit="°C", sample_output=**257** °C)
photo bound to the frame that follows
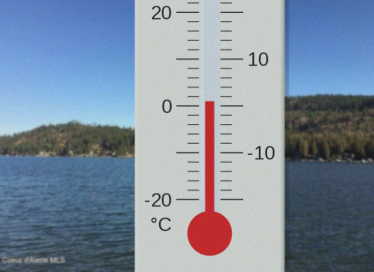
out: **1** °C
